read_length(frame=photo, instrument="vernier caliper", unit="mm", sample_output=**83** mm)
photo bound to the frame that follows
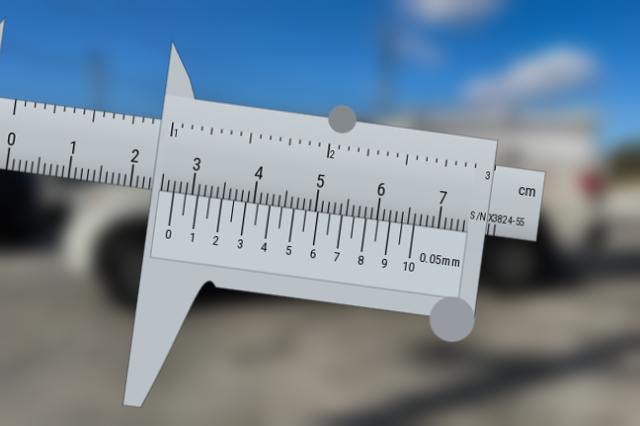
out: **27.0** mm
